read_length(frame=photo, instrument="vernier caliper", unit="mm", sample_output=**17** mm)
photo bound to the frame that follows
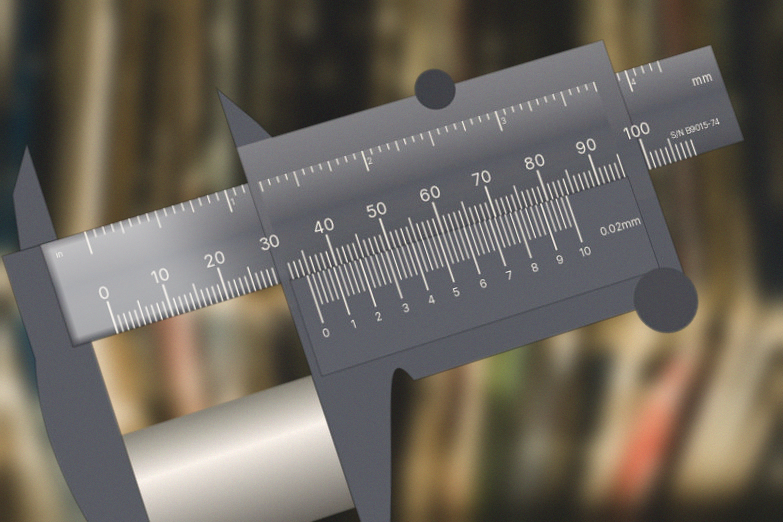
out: **34.5** mm
